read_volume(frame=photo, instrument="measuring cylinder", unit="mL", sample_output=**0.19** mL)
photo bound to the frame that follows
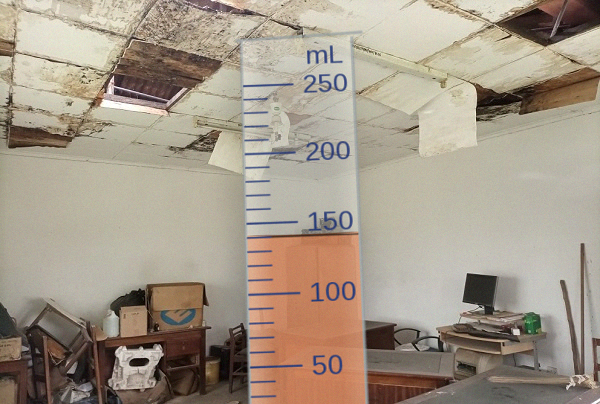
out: **140** mL
